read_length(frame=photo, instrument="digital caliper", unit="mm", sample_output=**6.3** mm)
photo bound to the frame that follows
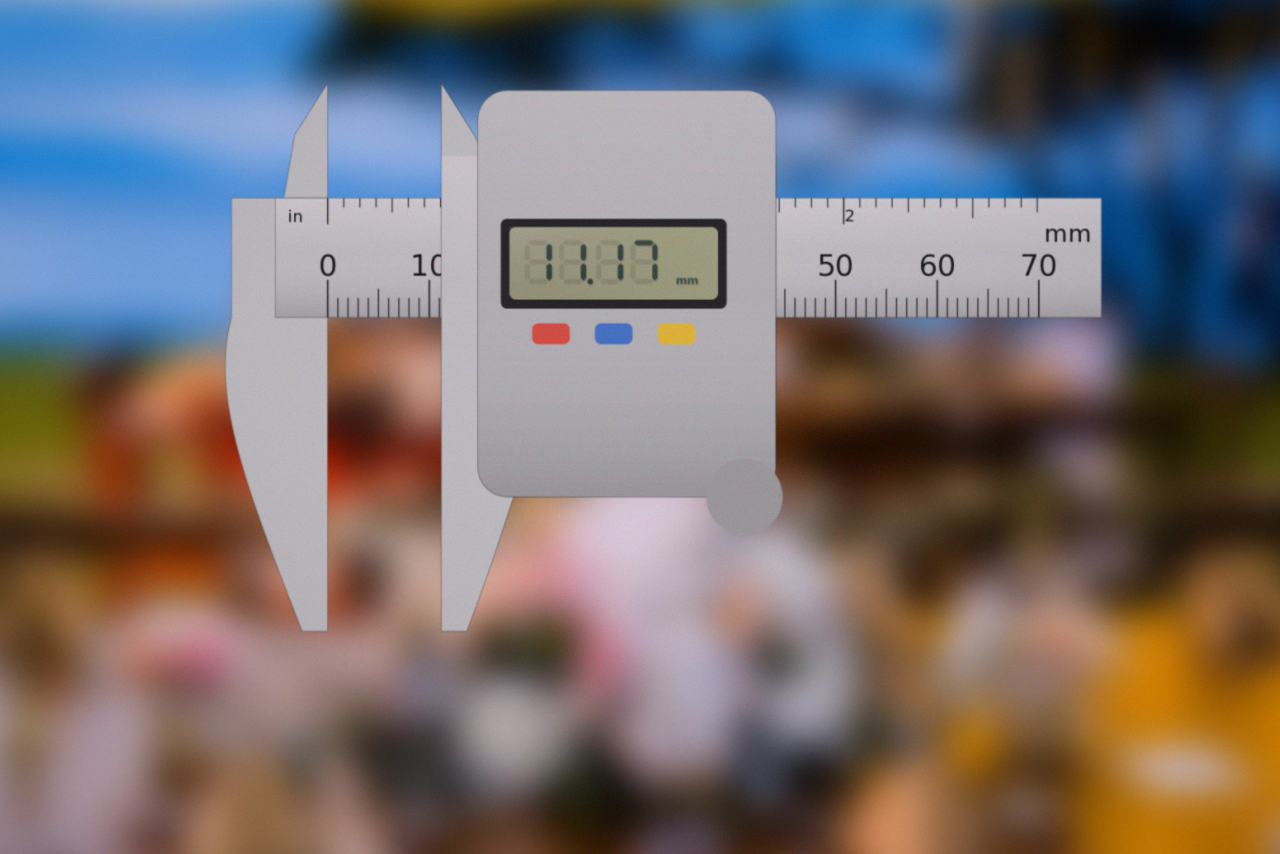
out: **11.17** mm
